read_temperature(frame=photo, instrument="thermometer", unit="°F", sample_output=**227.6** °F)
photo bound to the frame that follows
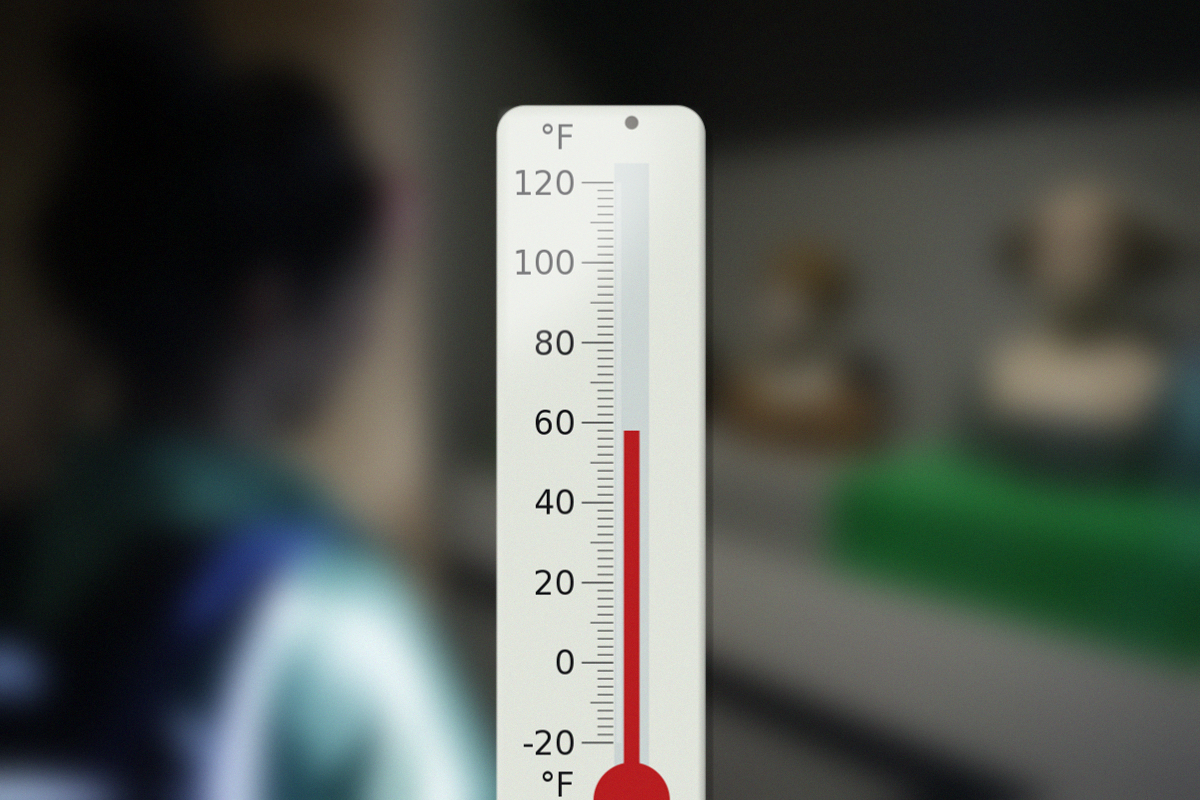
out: **58** °F
